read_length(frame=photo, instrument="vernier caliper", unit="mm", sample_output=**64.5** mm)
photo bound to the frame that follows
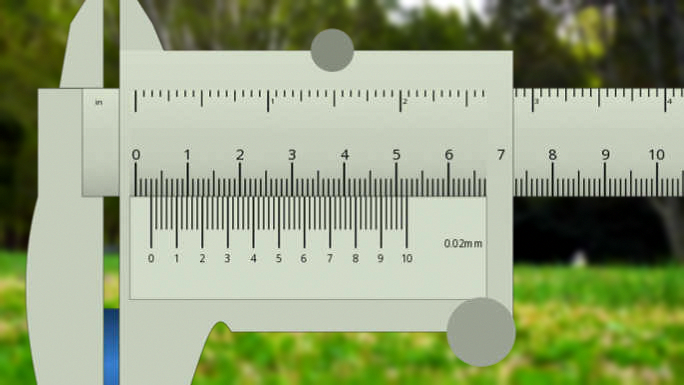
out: **3.0** mm
